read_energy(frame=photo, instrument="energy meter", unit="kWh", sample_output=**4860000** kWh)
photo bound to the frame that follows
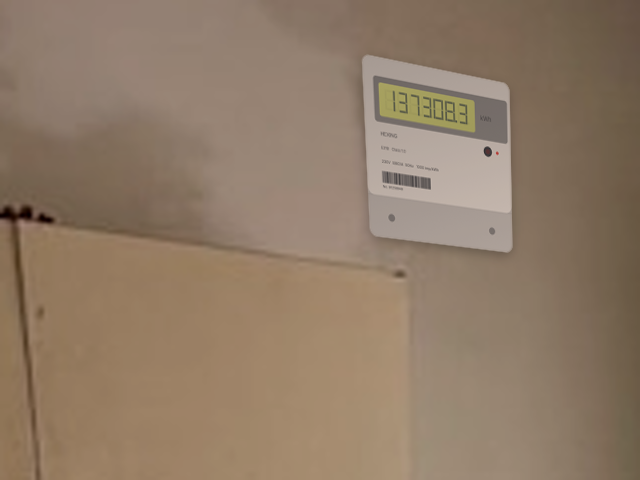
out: **137308.3** kWh
